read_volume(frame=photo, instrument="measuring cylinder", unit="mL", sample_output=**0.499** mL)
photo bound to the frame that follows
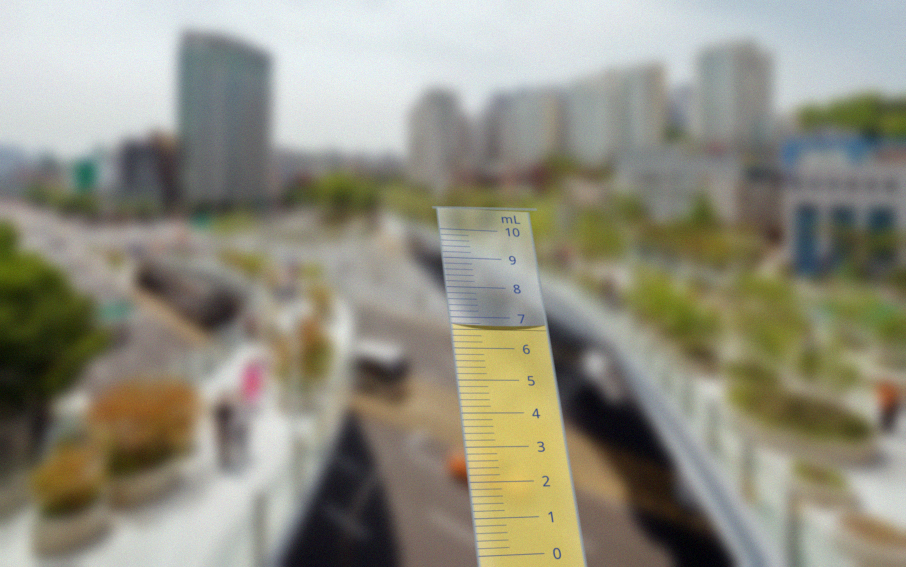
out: **6.6** mL
